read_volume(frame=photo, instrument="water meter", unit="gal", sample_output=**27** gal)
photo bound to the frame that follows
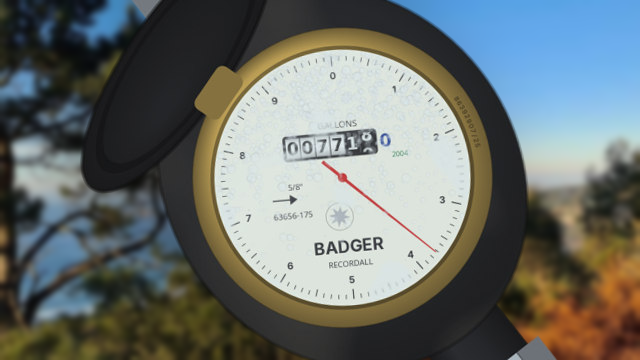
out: **77183.7** gal
